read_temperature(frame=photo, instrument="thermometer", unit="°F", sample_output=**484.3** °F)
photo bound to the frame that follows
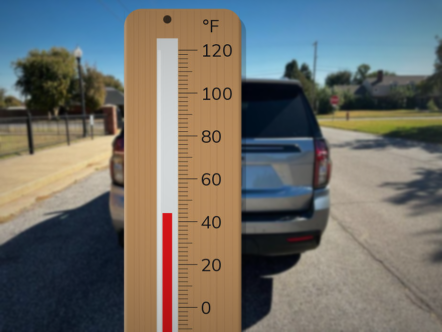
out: **44** °F
